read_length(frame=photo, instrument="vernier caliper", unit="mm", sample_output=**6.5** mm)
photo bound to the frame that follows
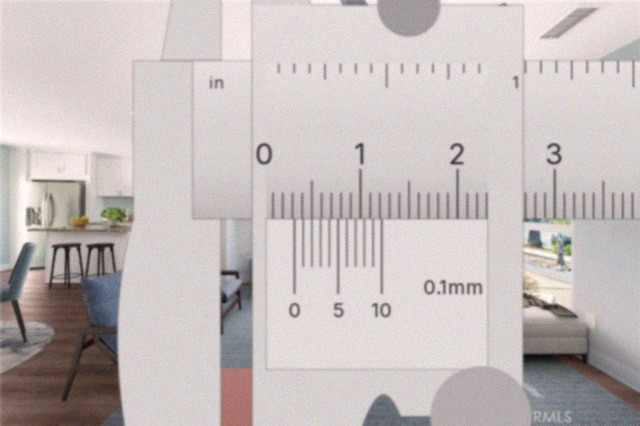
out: **3.2** mm
